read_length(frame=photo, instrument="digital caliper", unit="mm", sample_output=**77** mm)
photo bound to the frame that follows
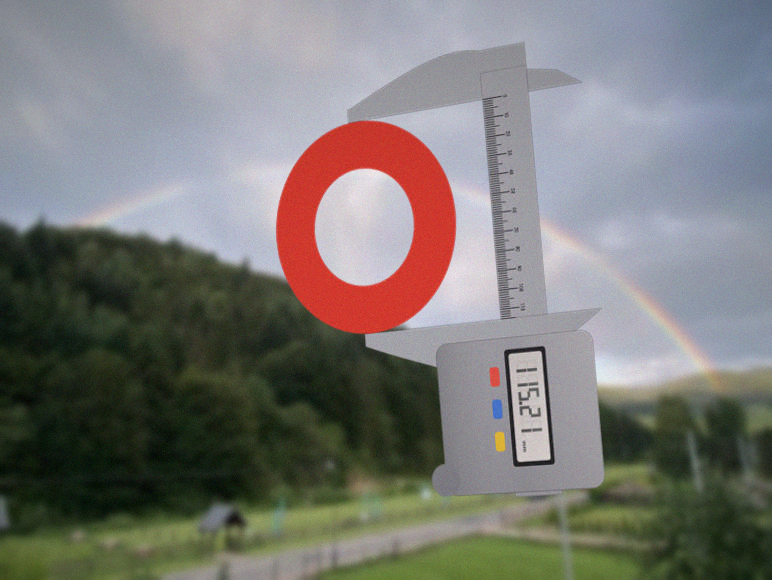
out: **115.21** mm
